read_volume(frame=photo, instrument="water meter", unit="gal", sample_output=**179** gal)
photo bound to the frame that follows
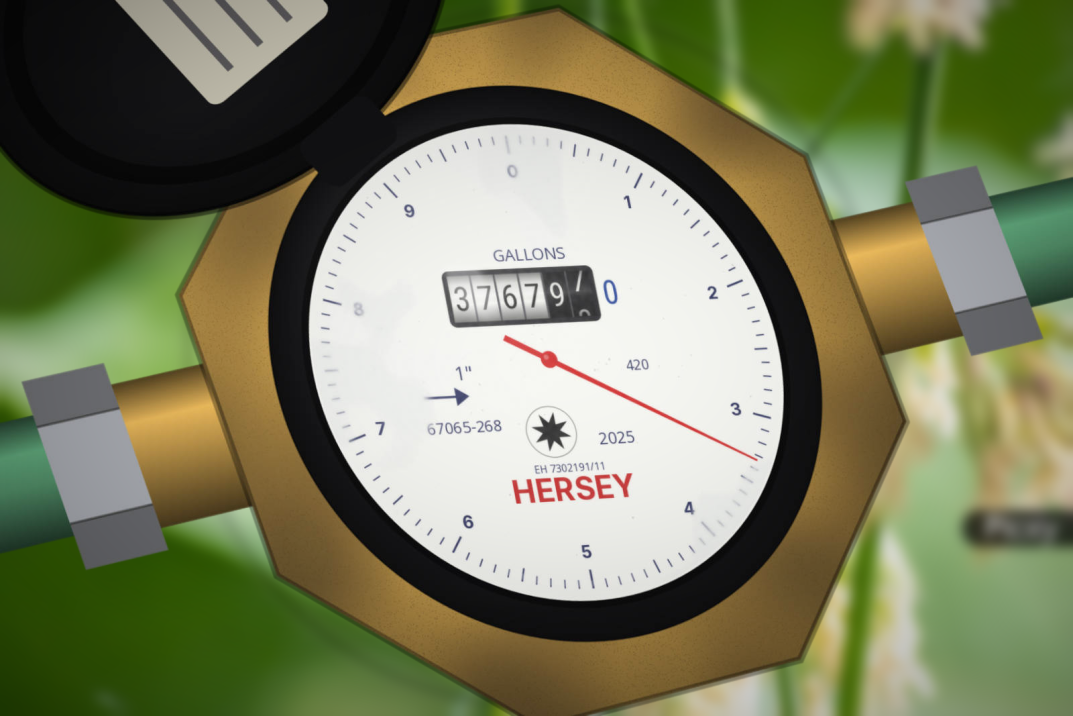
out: **3767973.3** gal
